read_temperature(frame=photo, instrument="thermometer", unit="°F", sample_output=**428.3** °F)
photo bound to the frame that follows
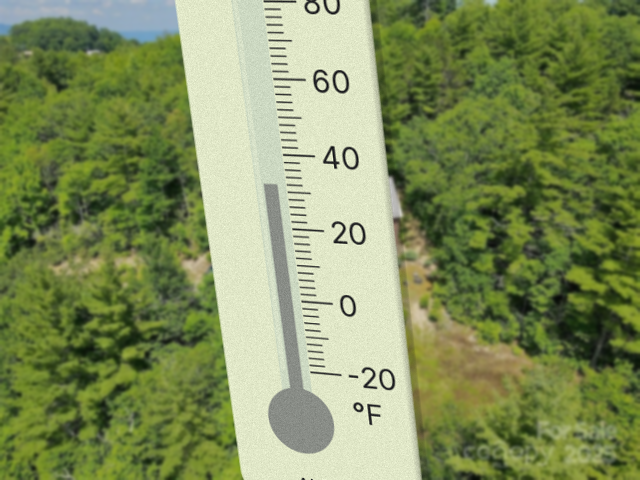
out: **32** °F
